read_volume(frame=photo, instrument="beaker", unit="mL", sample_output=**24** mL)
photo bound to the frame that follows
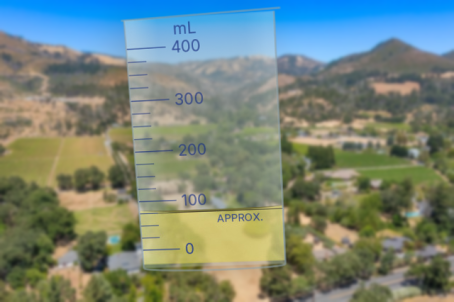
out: **75** mL
